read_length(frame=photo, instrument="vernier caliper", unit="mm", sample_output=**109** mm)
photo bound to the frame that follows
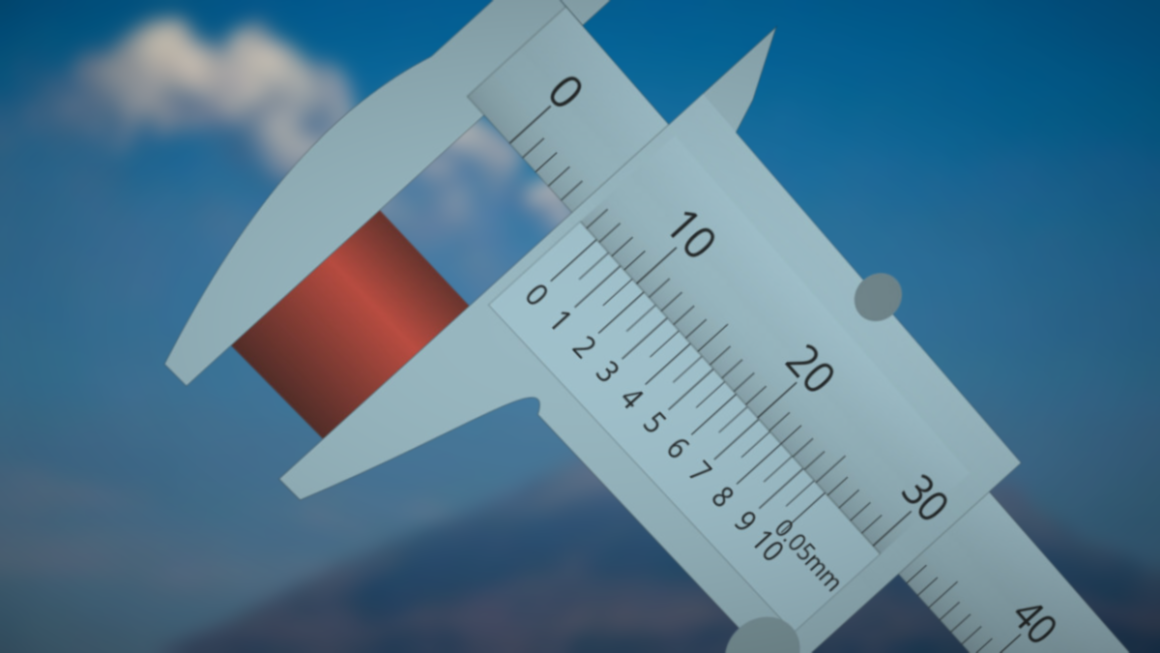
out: **6.8** mm
